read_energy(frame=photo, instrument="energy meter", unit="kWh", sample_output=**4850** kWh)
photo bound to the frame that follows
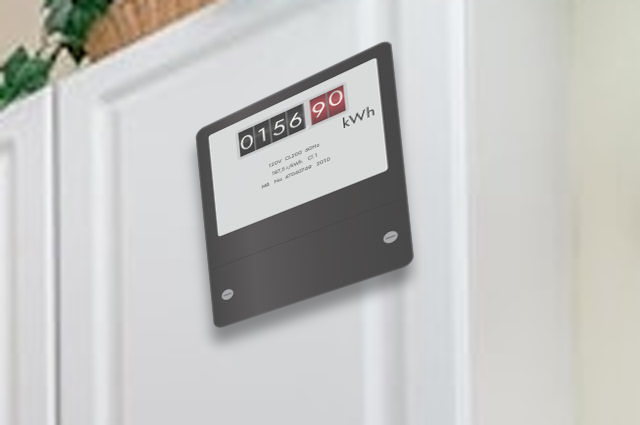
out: **156.90** kWh
